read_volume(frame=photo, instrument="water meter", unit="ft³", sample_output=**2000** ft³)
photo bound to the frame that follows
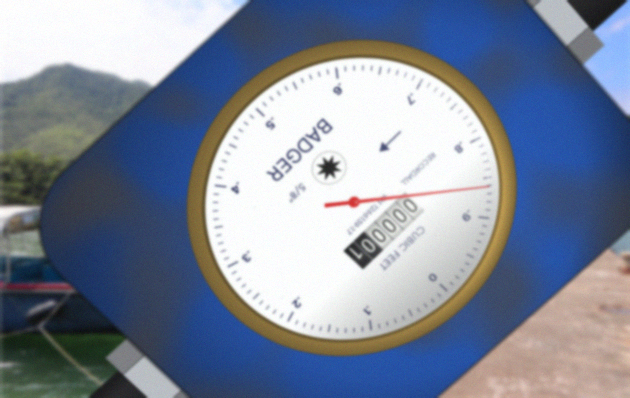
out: **0.86** ft³
